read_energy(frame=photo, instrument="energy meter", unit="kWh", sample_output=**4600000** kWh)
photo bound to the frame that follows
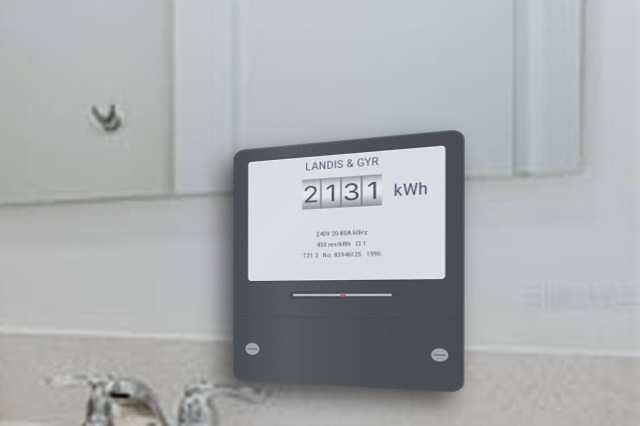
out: **2131** kWh
